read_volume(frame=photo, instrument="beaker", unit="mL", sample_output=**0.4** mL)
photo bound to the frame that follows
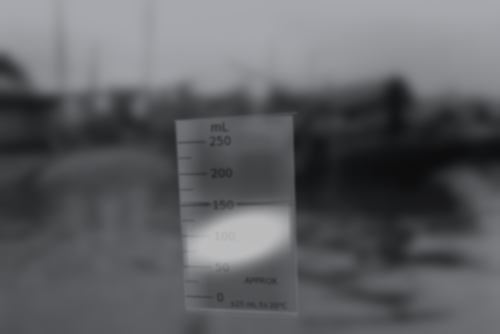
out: **150** mL
